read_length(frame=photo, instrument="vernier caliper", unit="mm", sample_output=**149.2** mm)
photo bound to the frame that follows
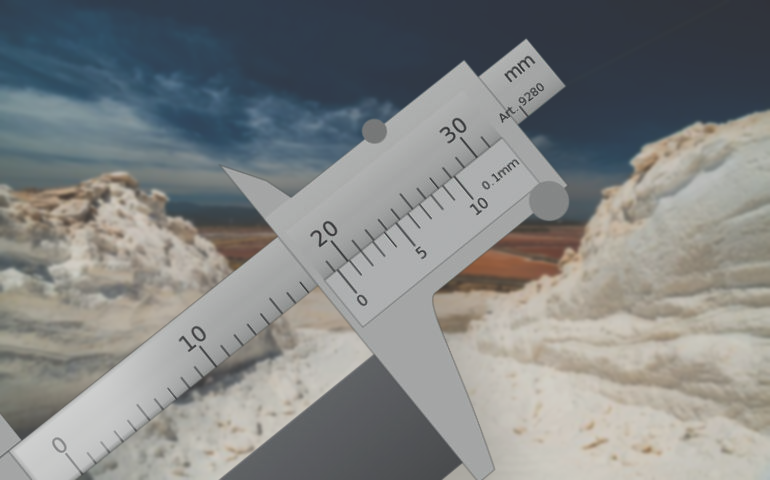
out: **19.2** mm
